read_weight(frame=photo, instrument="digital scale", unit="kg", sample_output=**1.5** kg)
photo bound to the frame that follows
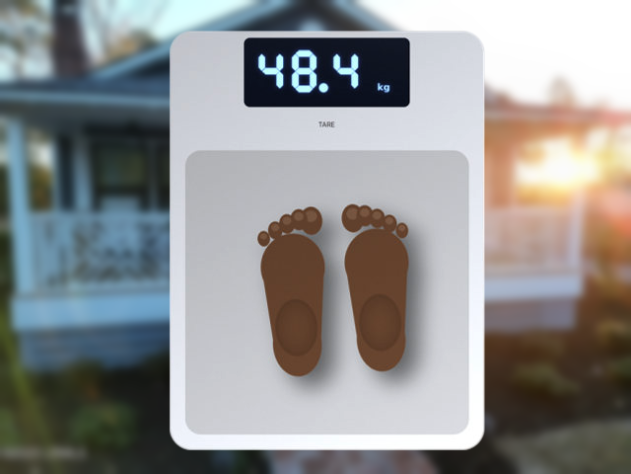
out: **48.4** kg
